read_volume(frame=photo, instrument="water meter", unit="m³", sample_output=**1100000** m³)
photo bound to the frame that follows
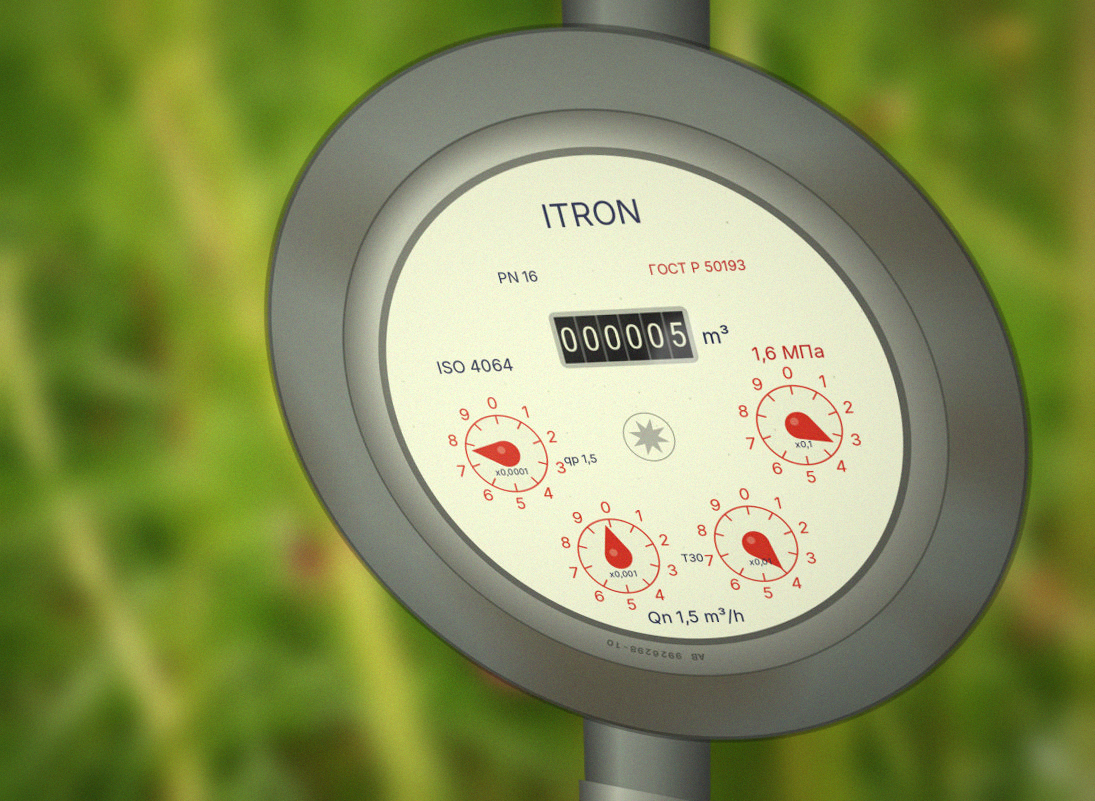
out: **5.3397** m³
